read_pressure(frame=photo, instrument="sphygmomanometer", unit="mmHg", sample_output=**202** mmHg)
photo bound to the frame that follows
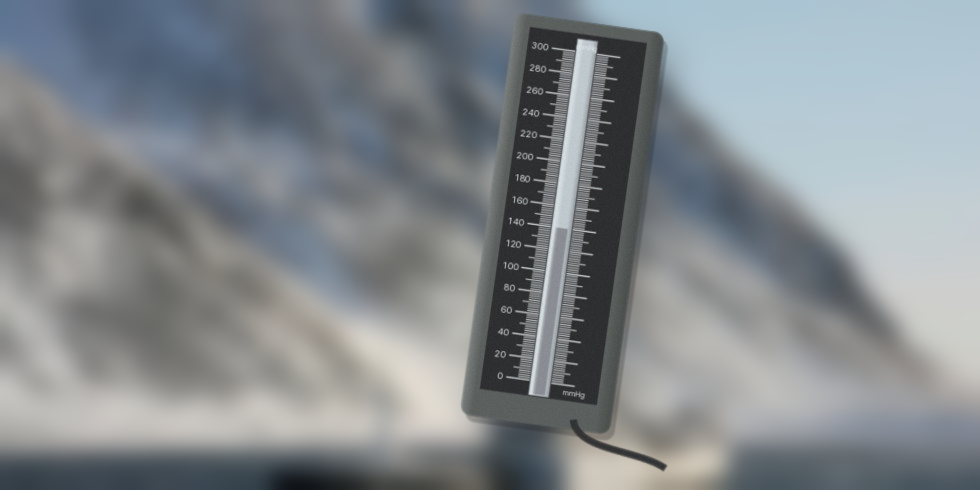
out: **140** mmHg
